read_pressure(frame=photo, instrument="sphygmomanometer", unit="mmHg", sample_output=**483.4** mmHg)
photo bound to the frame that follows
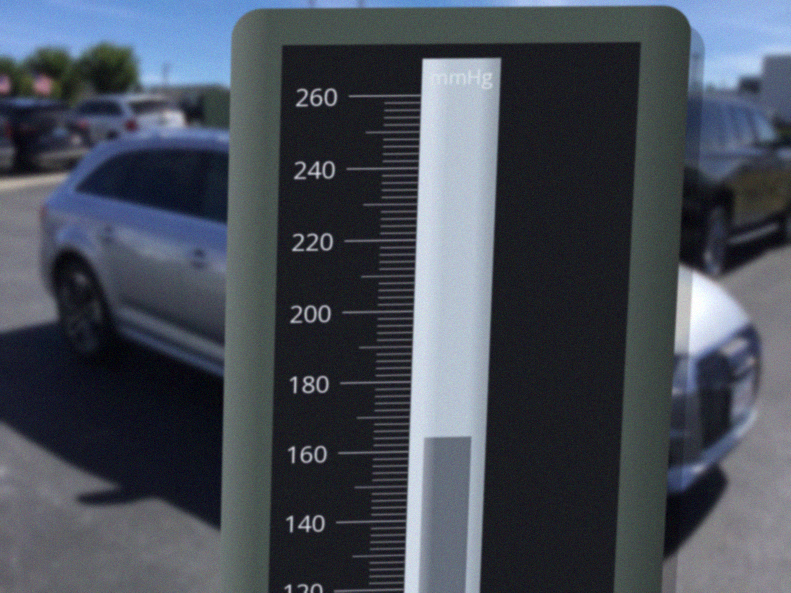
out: **164** mmHg
